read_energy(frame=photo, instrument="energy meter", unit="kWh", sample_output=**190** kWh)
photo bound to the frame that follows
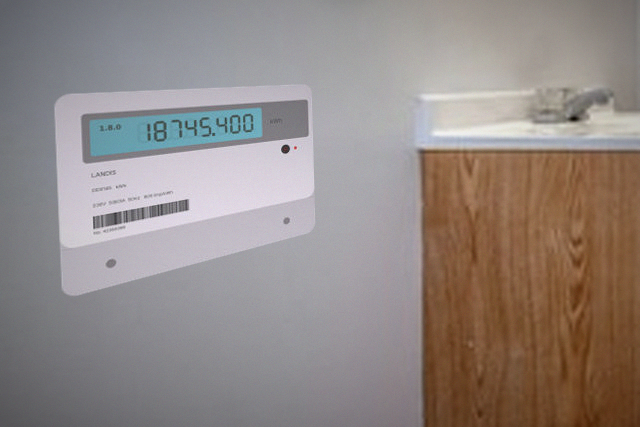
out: **18745.400** kWh
